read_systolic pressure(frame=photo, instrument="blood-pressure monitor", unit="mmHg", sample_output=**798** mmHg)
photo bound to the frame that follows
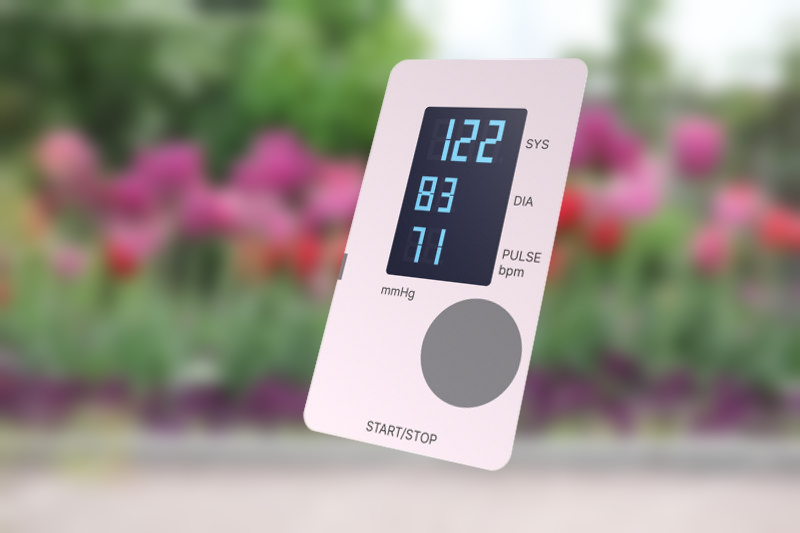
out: **122** mmHg
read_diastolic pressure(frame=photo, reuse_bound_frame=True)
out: **83** mmHg
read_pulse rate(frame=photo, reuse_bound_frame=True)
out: **71** bpm
